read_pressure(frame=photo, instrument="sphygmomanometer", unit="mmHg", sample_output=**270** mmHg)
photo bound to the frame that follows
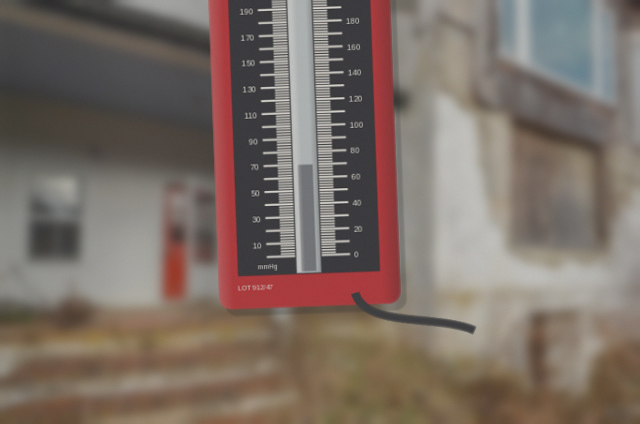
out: **70** mmHg
